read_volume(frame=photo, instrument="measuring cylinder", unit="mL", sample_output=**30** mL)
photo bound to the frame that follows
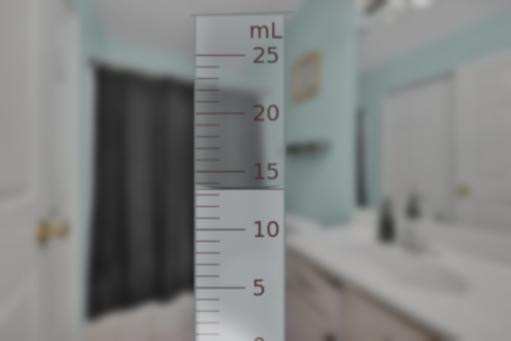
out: **13.5** mL
